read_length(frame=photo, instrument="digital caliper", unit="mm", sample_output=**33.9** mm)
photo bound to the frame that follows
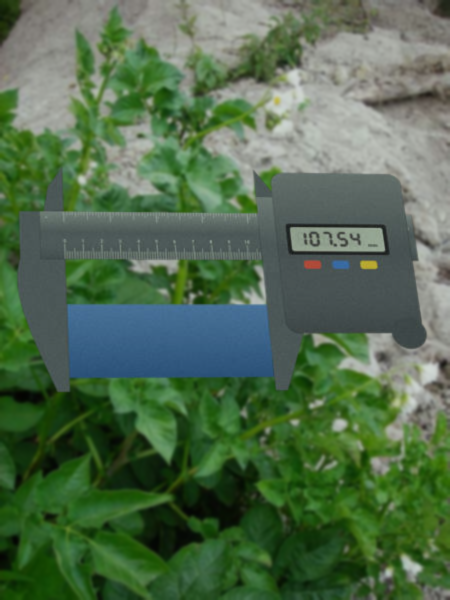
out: **107.54** mm
